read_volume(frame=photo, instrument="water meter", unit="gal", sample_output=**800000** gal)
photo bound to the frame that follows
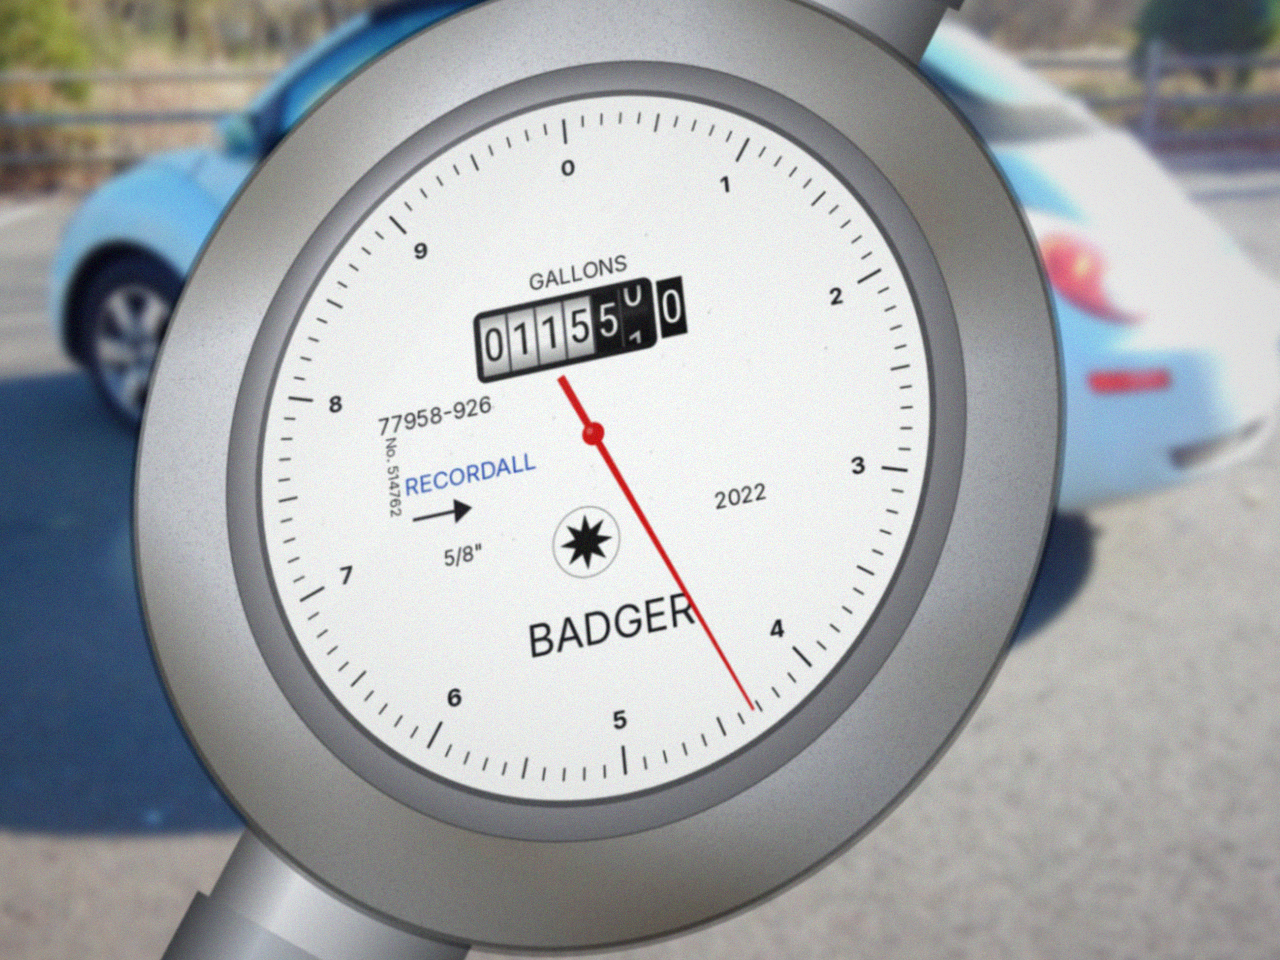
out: **115504.3** gal
